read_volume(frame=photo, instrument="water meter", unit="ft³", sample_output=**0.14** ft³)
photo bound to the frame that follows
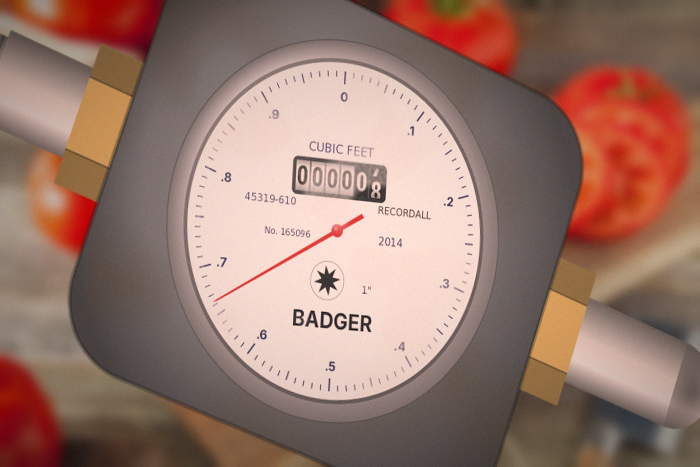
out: **7.66** ft³
